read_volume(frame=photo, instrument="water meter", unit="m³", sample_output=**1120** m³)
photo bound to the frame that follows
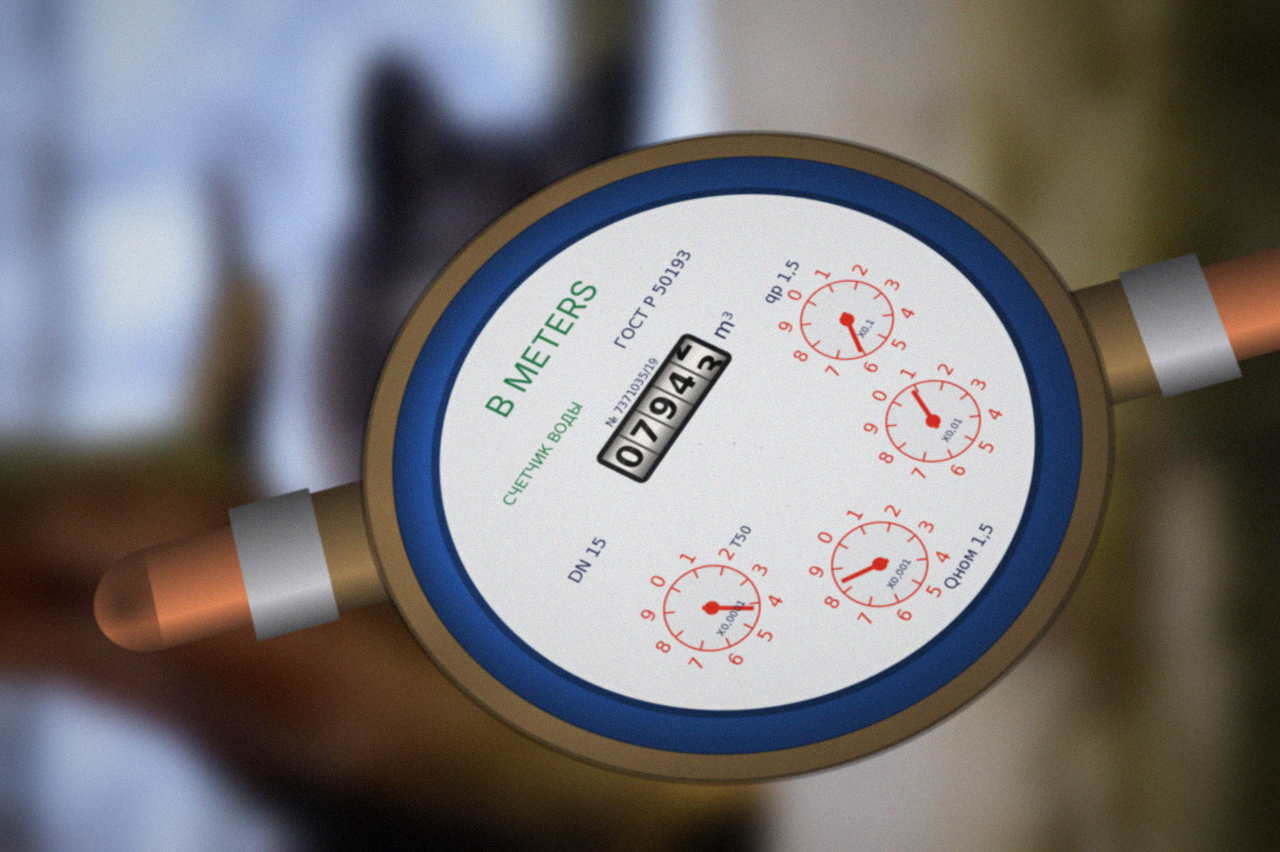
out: **7942.6084** m³
